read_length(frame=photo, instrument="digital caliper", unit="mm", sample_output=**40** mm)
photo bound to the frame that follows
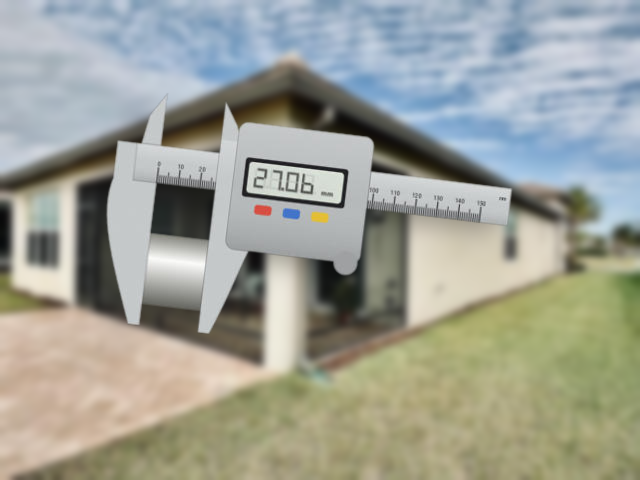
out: **27.06** mm
